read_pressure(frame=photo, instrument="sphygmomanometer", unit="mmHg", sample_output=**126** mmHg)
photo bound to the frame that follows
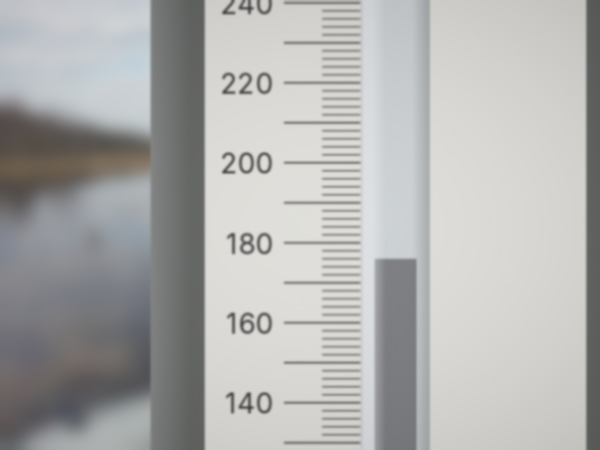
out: **176** mmHg
